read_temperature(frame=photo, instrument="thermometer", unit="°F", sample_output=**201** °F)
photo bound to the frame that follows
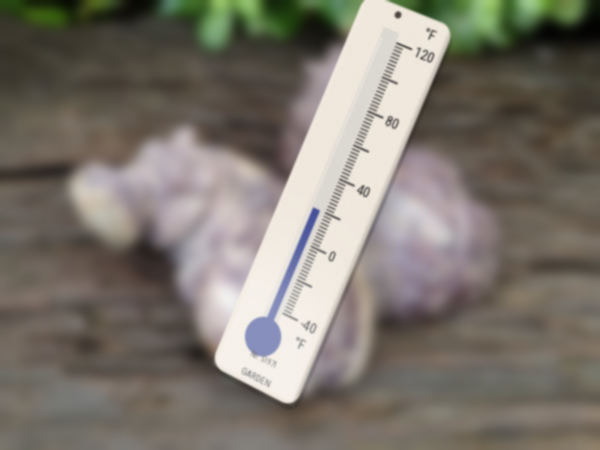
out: **20** °F
